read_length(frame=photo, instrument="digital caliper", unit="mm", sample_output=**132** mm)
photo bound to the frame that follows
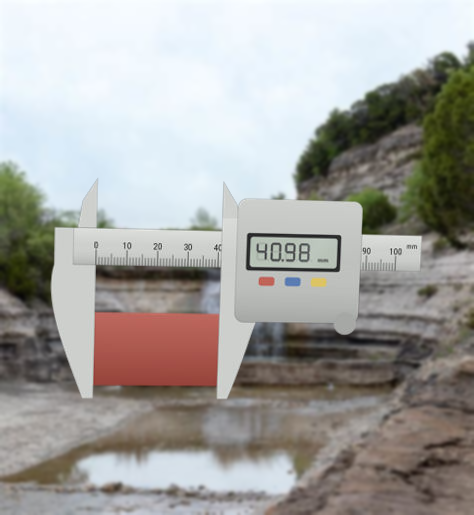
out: **40.98** mm
